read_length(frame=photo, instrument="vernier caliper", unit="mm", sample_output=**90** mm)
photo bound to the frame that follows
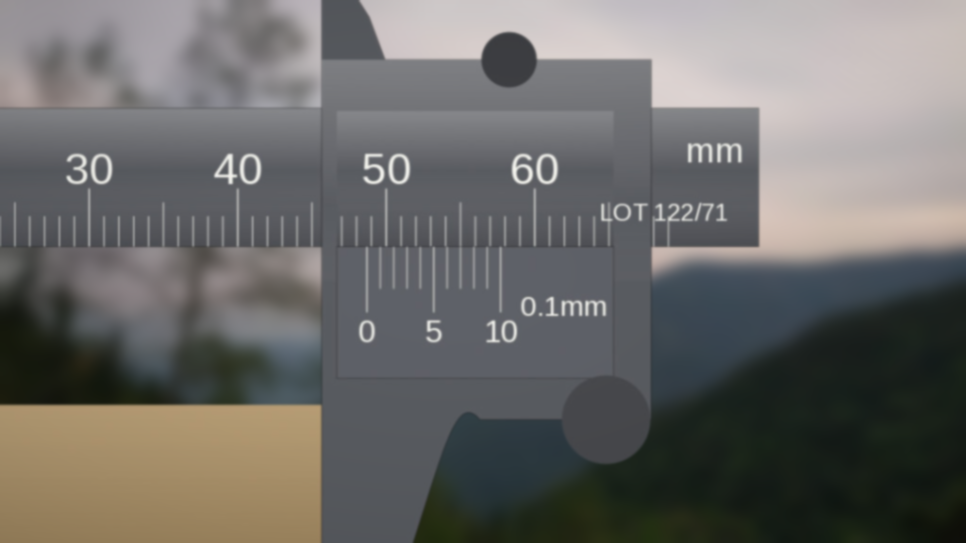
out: **48.7** mm
